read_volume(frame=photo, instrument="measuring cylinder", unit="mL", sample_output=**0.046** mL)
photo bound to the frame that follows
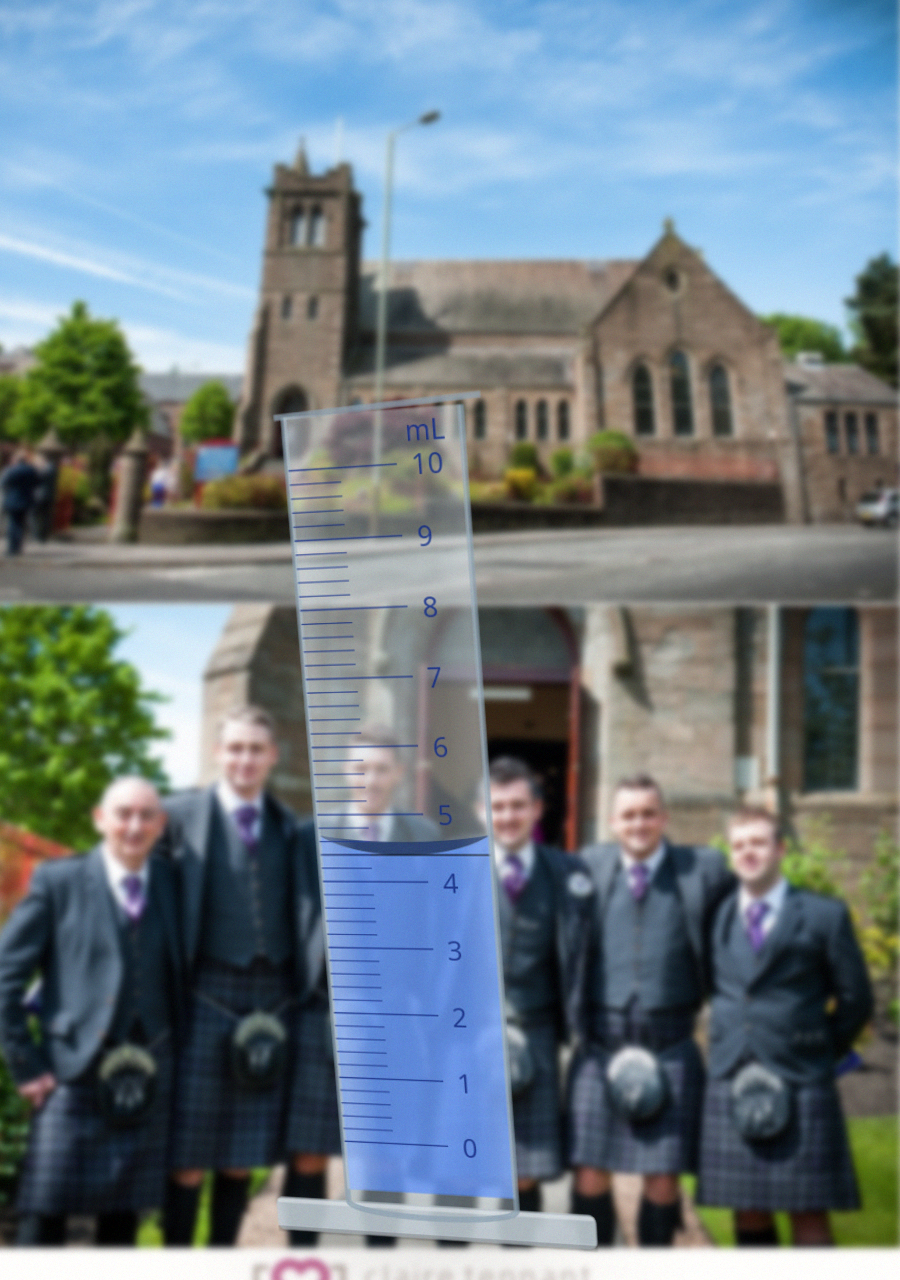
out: **4.4** mL
